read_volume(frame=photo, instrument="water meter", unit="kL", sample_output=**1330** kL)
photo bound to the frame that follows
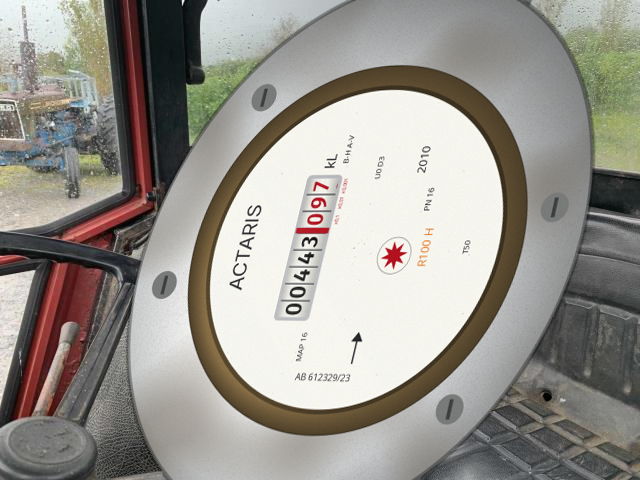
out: **443.097** kL
